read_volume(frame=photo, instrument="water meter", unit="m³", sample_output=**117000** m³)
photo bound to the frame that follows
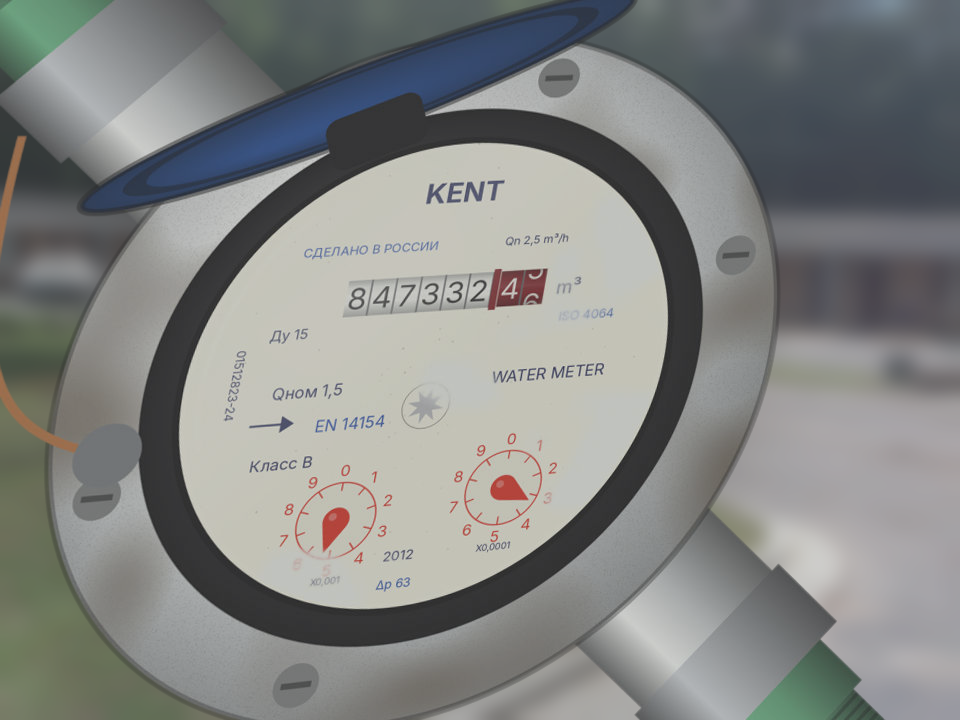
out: **847332.4553** m³
